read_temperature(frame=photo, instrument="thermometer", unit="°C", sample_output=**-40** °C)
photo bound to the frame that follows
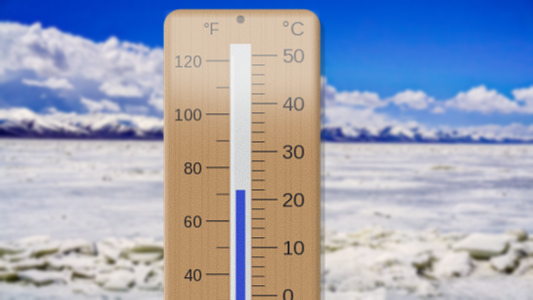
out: **22** °C
